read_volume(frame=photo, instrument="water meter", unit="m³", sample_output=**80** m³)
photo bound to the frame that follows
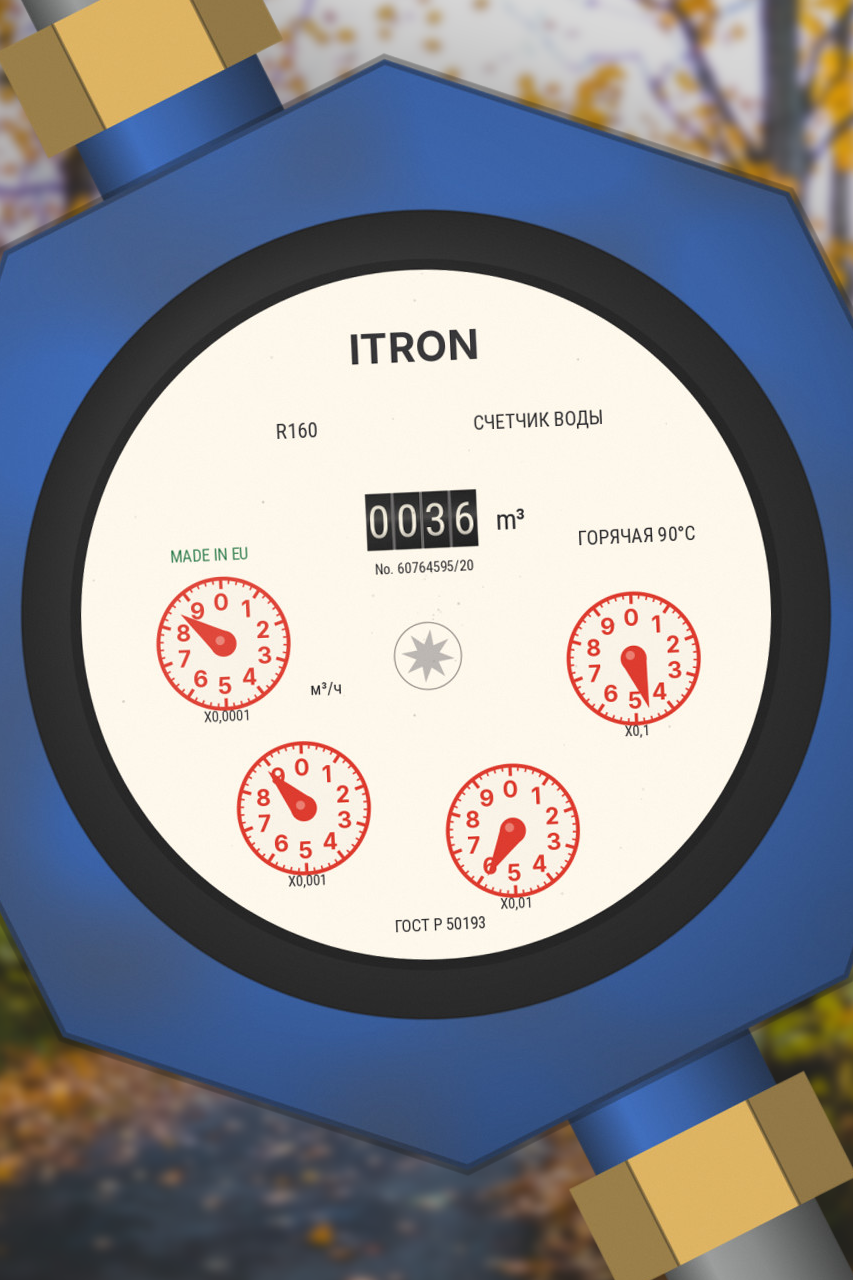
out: **36.4588** m³
